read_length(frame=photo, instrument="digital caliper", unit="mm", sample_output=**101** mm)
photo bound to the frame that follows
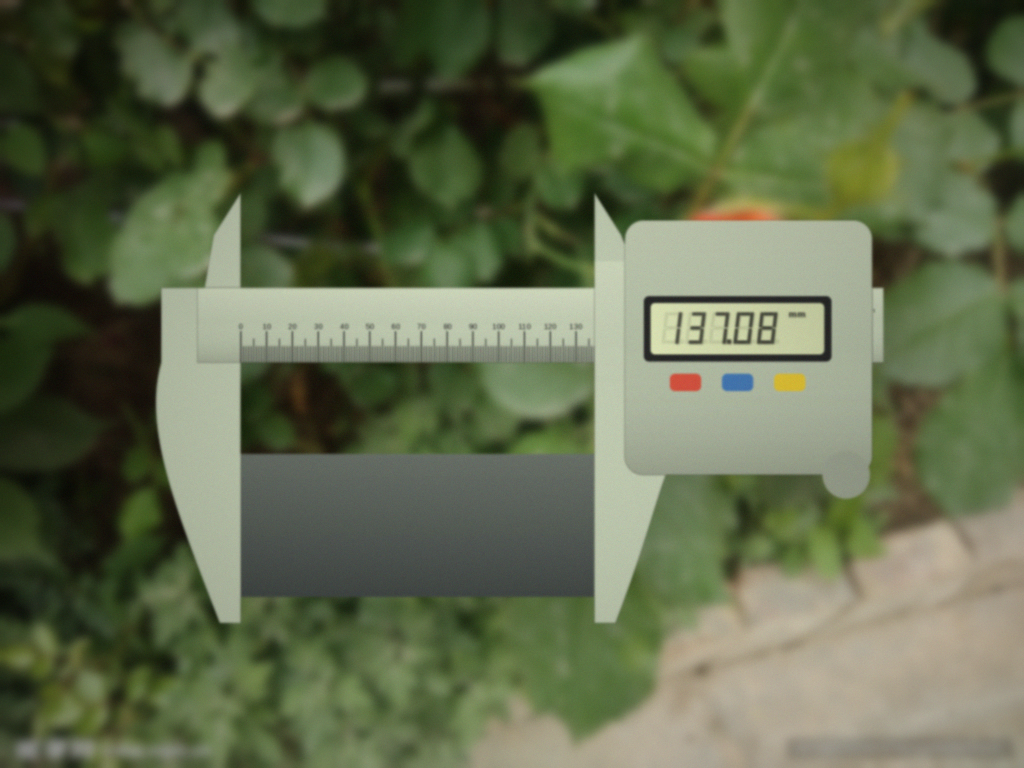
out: **137.08** mm
